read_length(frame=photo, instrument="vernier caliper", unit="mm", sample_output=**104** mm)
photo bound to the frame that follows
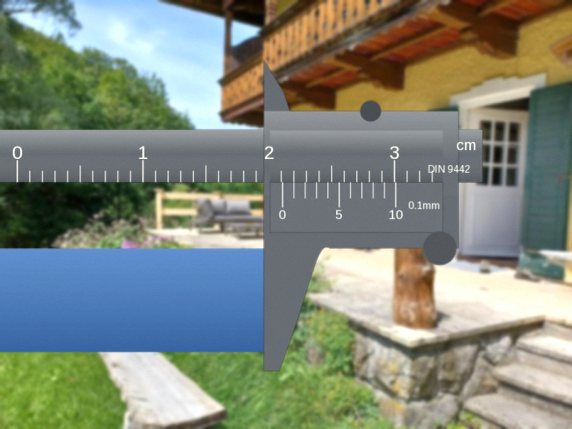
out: **21.1** mm
